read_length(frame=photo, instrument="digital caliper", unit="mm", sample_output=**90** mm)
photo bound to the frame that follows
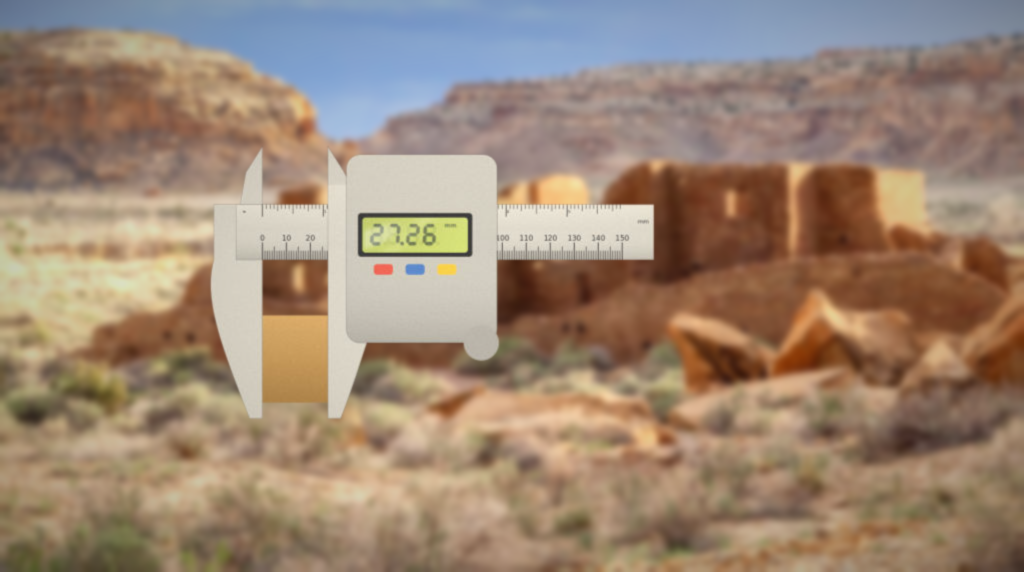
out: **27.26** mm
